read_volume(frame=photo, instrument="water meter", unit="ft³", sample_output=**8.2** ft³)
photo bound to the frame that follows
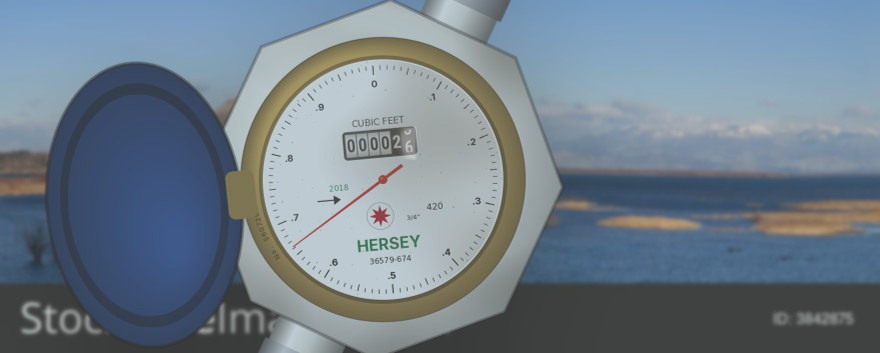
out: **25.66** ft³
